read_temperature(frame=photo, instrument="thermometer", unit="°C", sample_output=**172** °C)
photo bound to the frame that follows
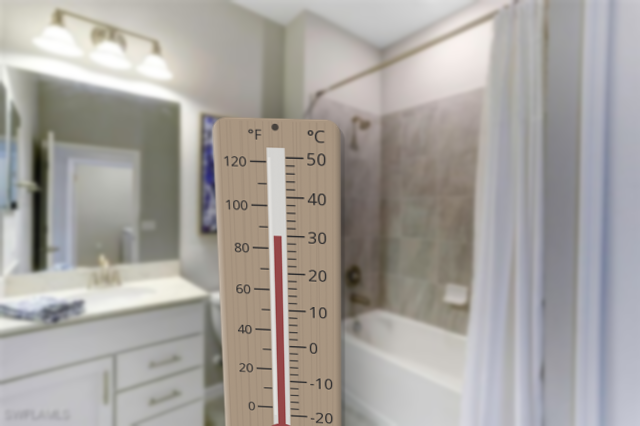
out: **30** °C
